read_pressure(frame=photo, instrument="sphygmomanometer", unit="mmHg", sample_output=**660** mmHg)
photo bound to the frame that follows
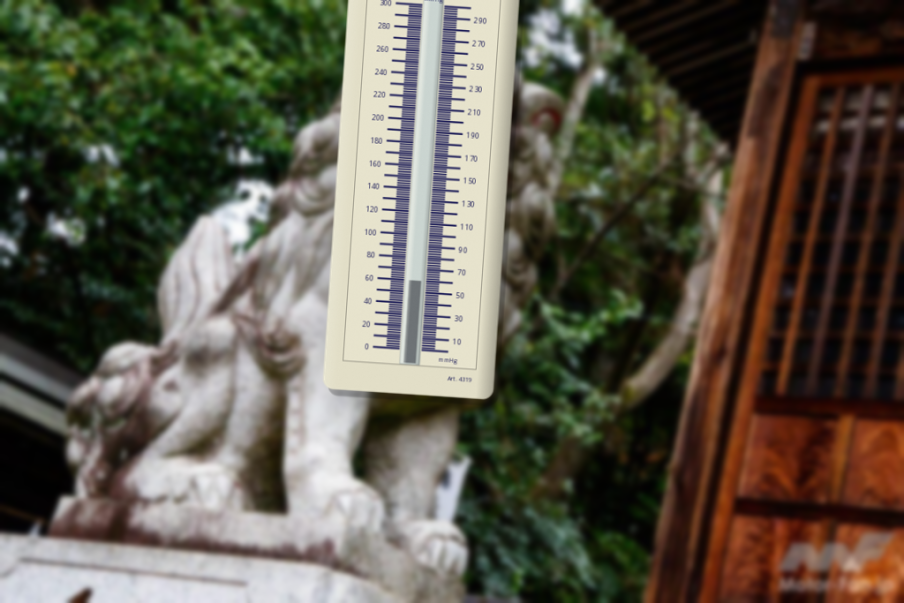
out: **60** mmHg
